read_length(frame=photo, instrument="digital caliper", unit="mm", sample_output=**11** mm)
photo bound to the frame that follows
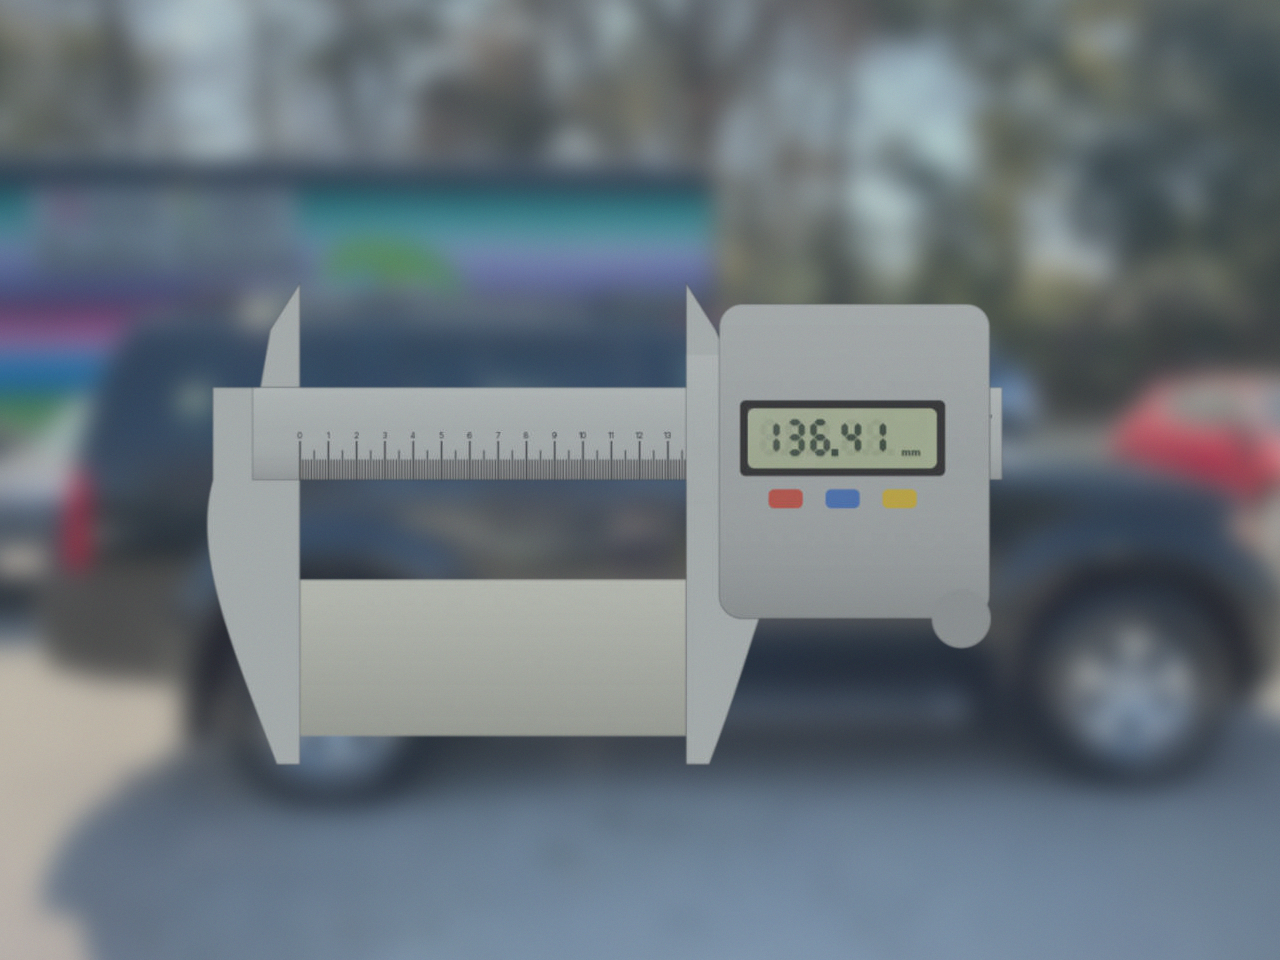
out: **136.41** mm
